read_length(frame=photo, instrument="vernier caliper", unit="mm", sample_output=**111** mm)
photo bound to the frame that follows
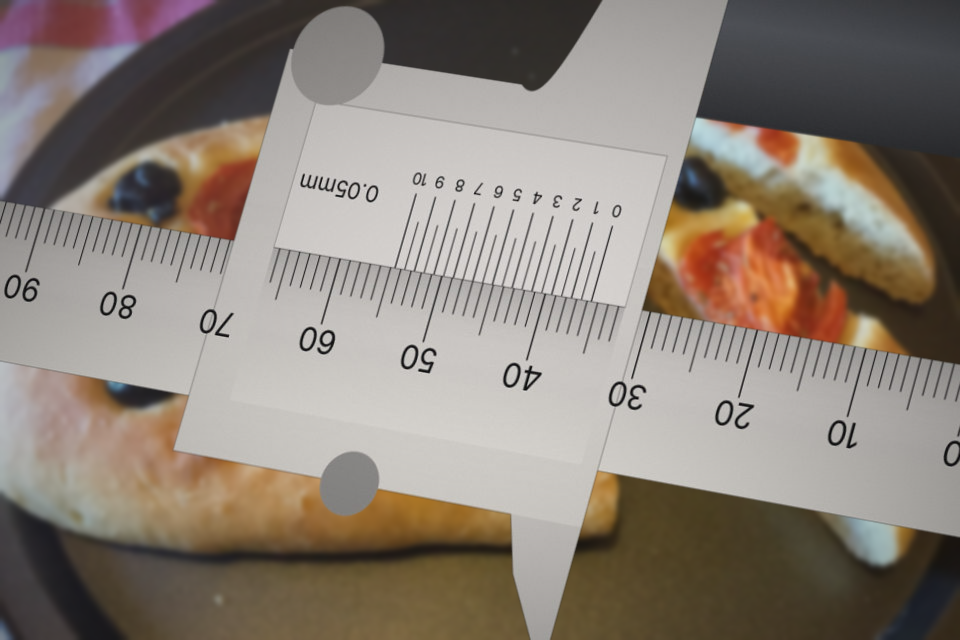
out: **35.6** mm
